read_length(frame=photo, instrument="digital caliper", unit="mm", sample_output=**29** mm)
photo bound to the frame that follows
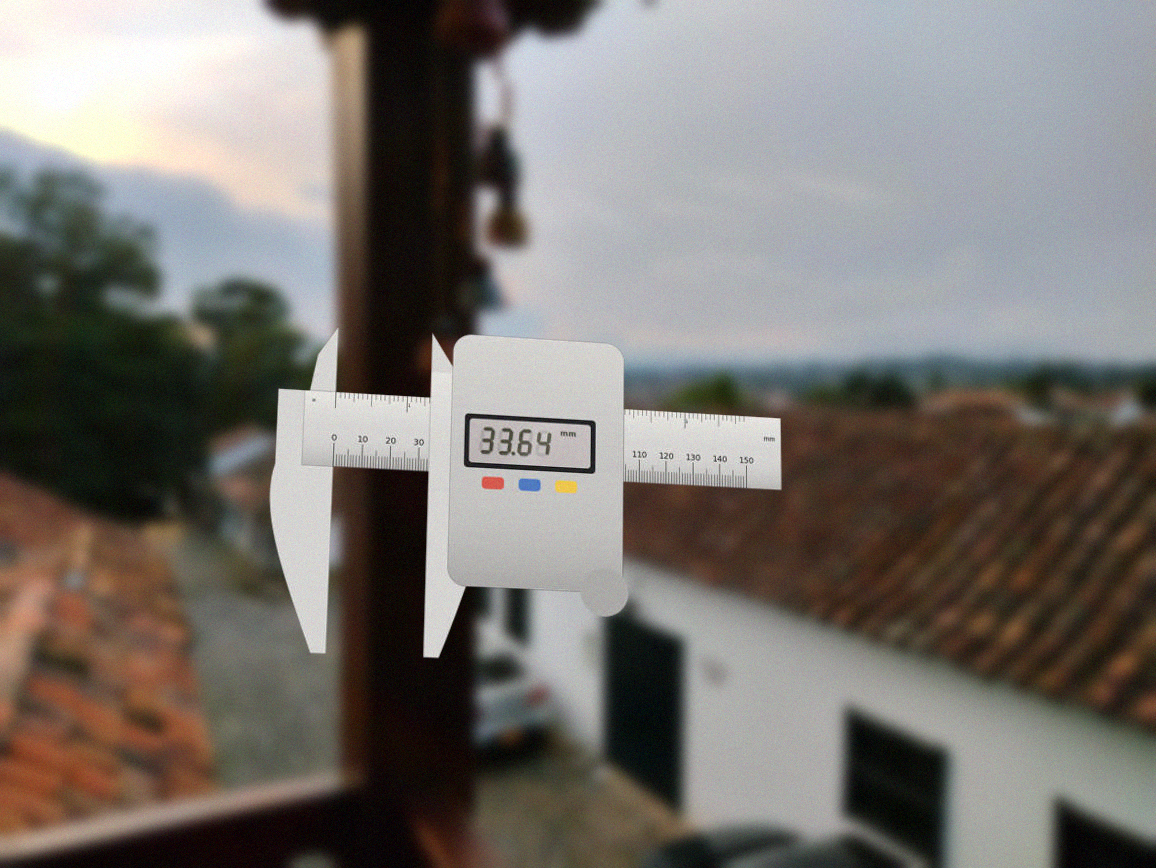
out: **33.64** mm
